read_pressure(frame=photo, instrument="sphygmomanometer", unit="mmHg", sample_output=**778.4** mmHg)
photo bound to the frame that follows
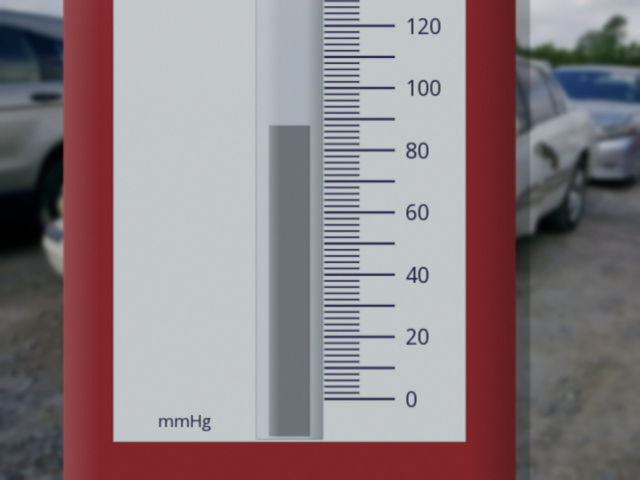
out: **88** mmHg
